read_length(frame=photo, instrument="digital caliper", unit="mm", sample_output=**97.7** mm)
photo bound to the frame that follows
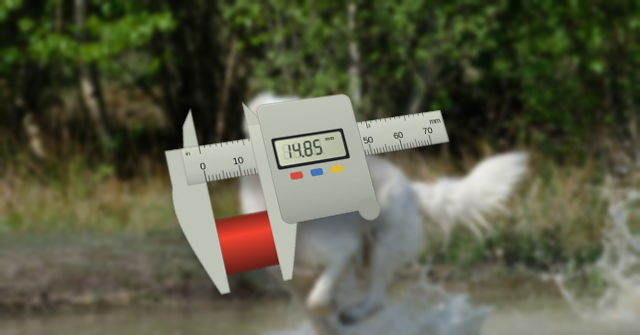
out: **14.85** mm
